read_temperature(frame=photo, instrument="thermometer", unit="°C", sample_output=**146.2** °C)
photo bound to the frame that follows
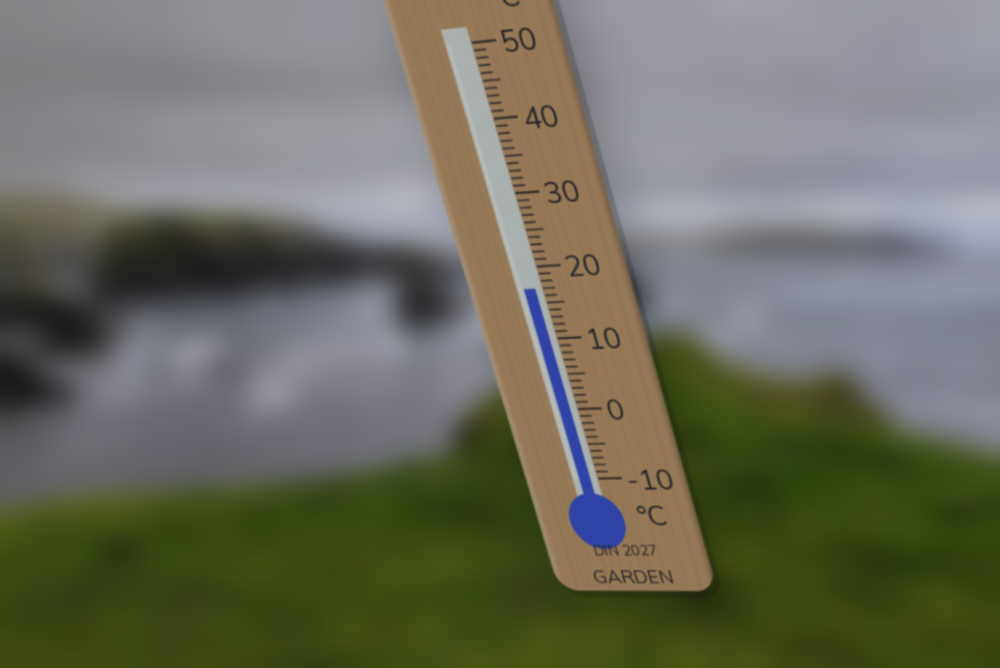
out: **17** °C
